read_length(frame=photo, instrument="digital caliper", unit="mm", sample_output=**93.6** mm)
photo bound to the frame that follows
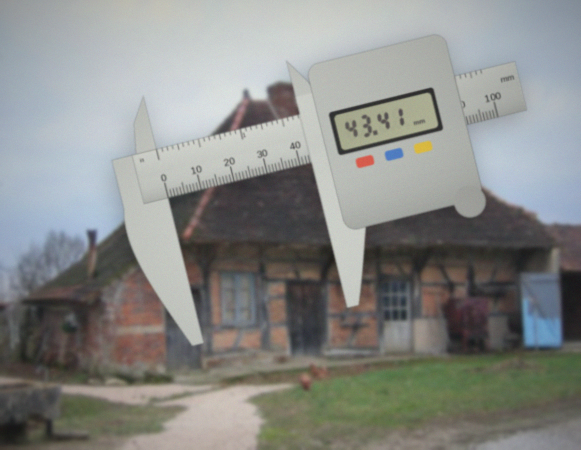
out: **43.41** mm
